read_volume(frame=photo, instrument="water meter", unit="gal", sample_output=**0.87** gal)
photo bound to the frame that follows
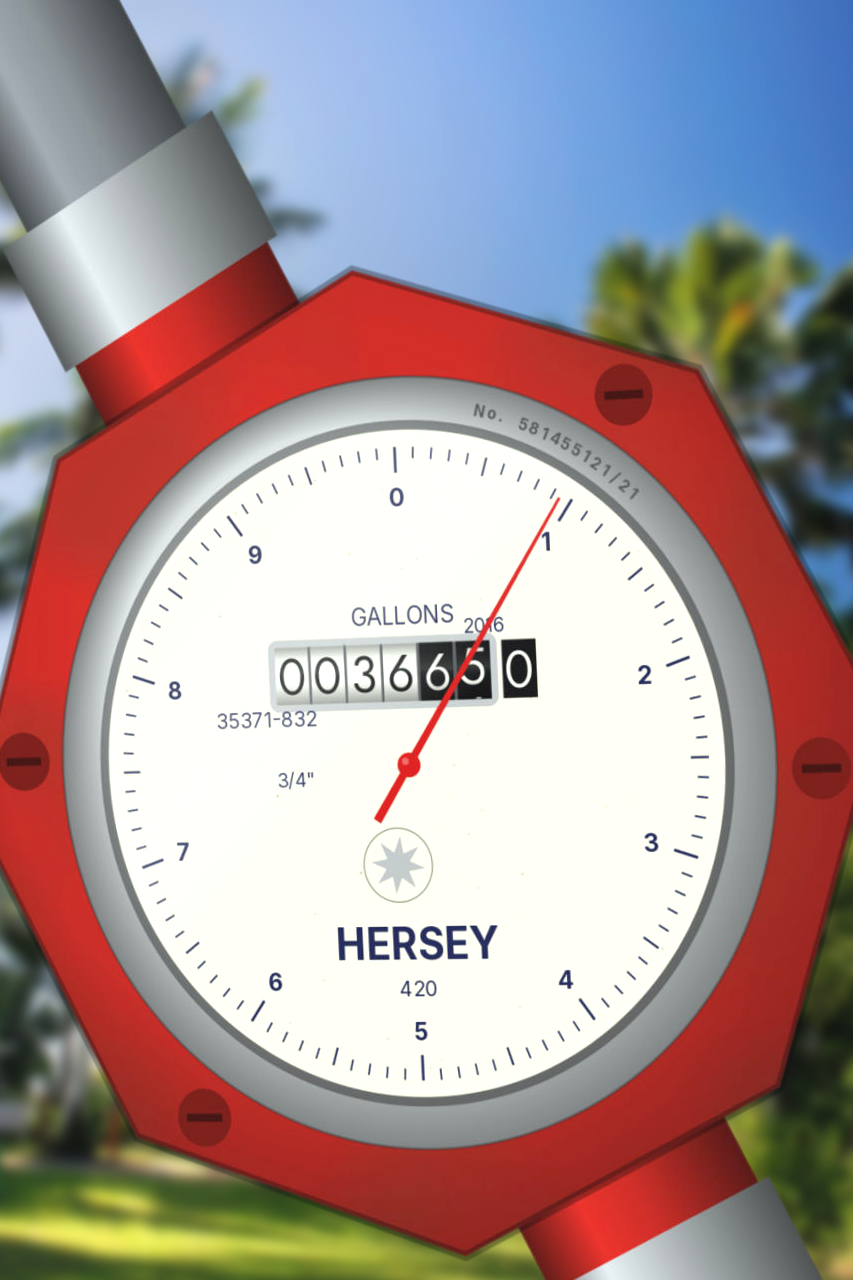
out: **36650.9** gal
